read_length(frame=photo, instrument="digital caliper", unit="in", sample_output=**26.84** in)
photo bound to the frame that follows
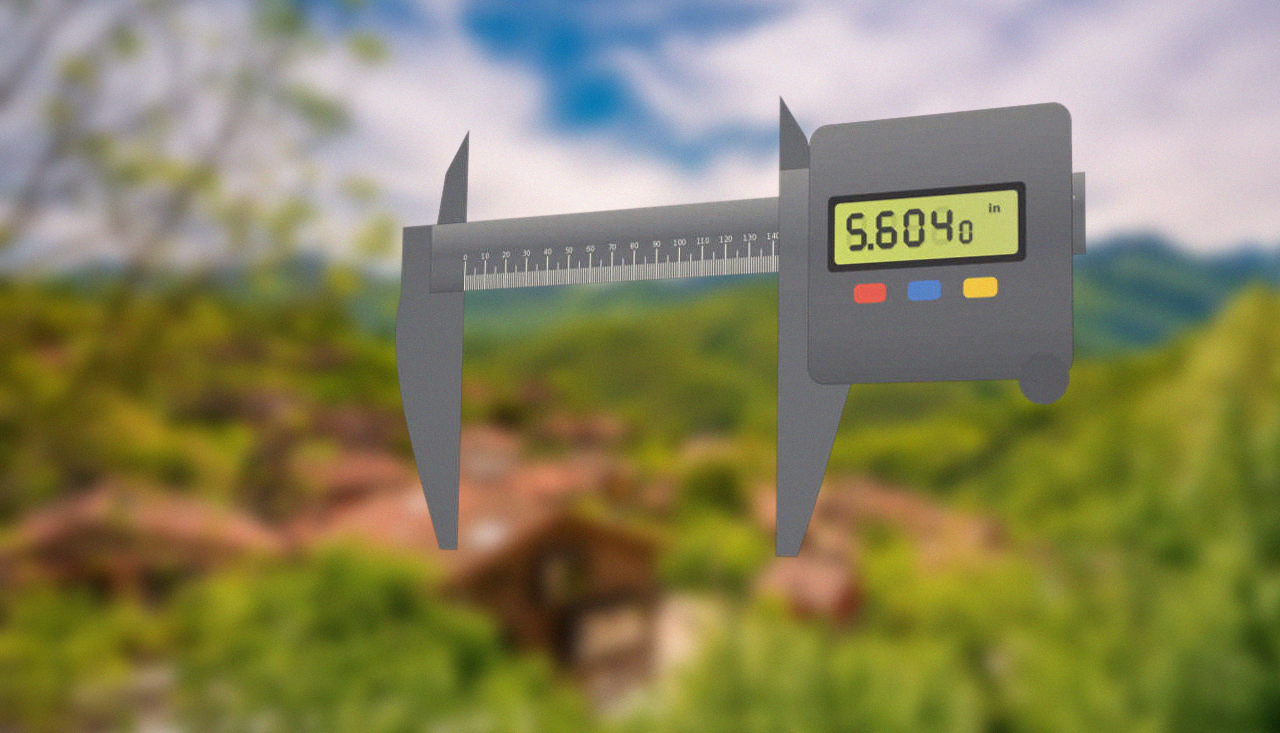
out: **5.6040** in
